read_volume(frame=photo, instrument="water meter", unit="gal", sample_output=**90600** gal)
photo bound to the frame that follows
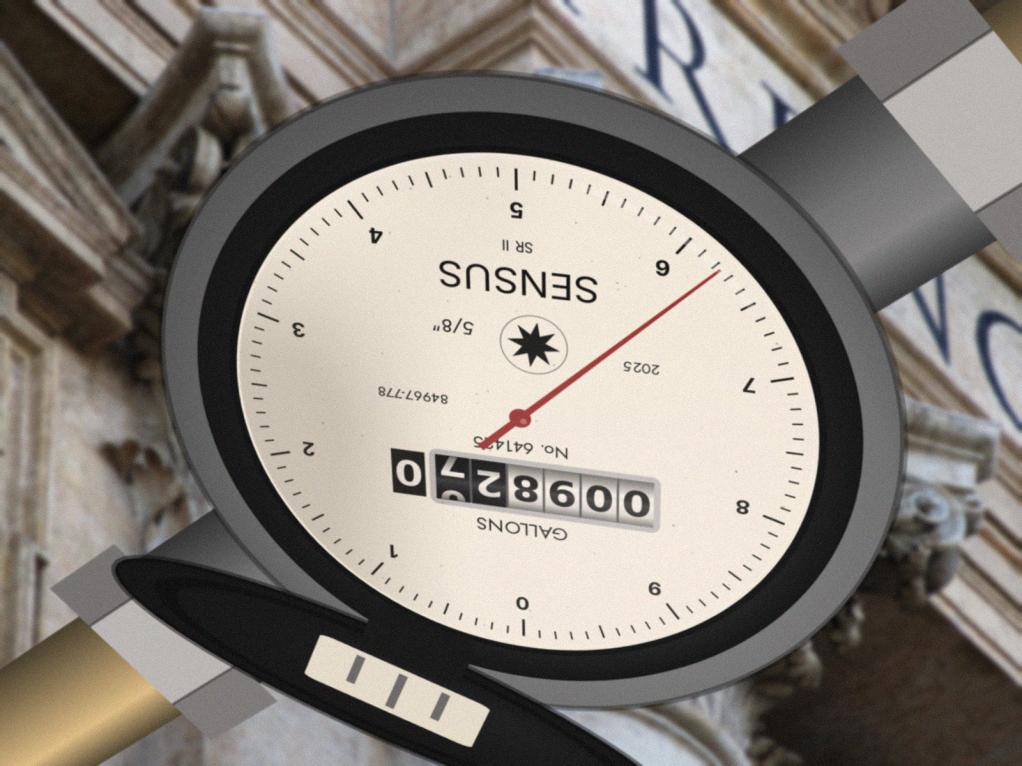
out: **98266.2** gal
